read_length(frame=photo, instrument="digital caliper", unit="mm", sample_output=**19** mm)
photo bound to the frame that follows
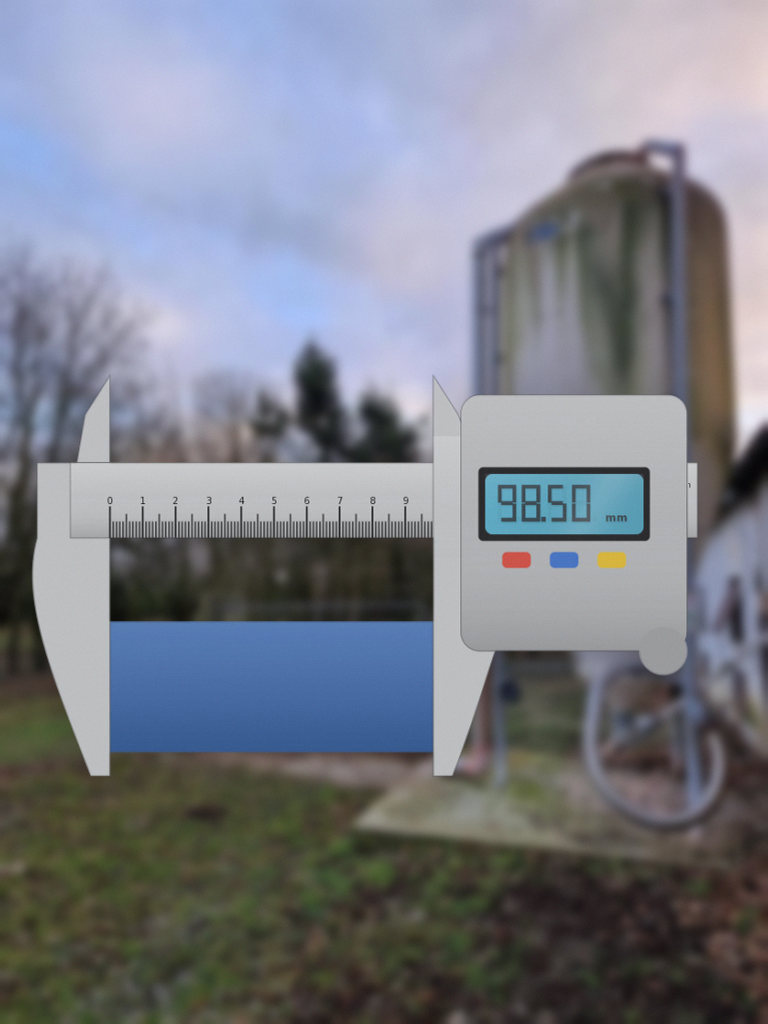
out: **98.50** mm
